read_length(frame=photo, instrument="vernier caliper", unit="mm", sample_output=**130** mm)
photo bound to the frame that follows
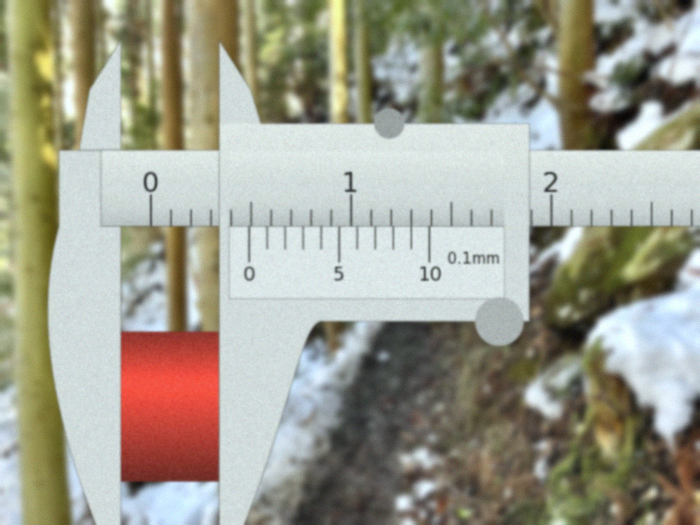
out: **4.9** mm
